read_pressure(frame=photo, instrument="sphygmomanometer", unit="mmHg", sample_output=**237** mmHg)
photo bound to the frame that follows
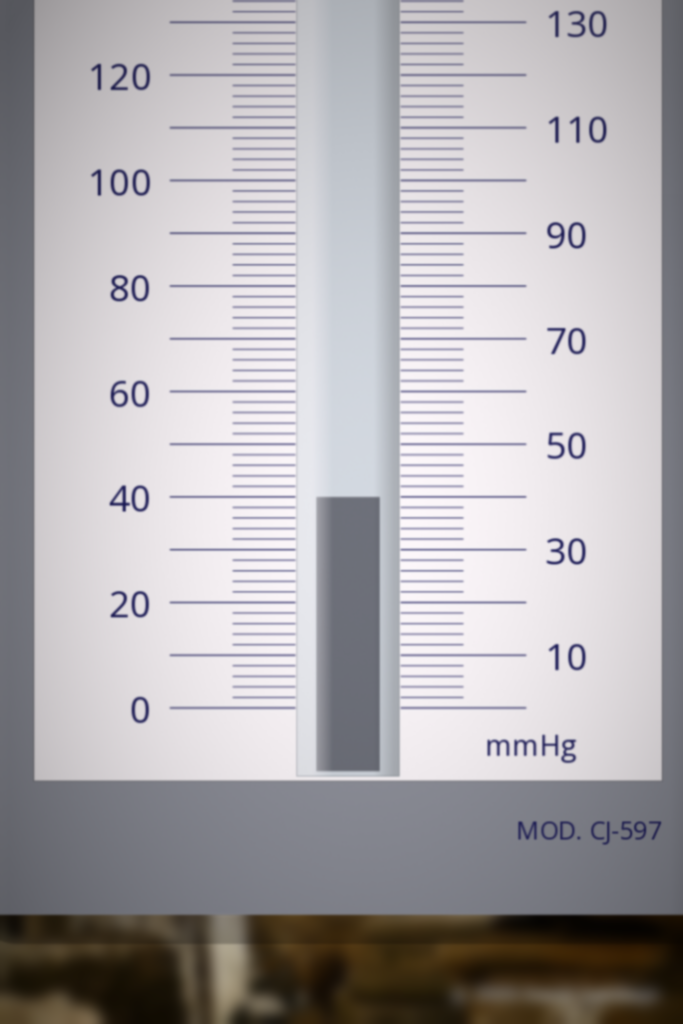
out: **40** mmHg
